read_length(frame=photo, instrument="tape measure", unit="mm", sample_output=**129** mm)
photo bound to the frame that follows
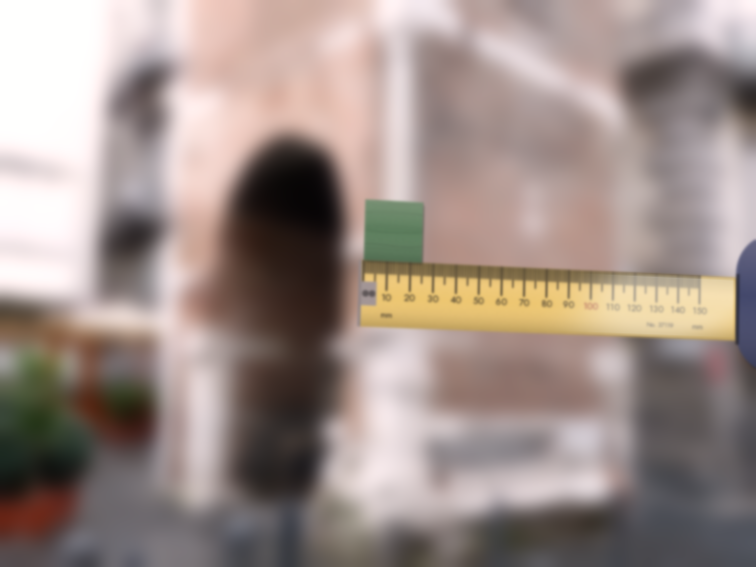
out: **25** mm
